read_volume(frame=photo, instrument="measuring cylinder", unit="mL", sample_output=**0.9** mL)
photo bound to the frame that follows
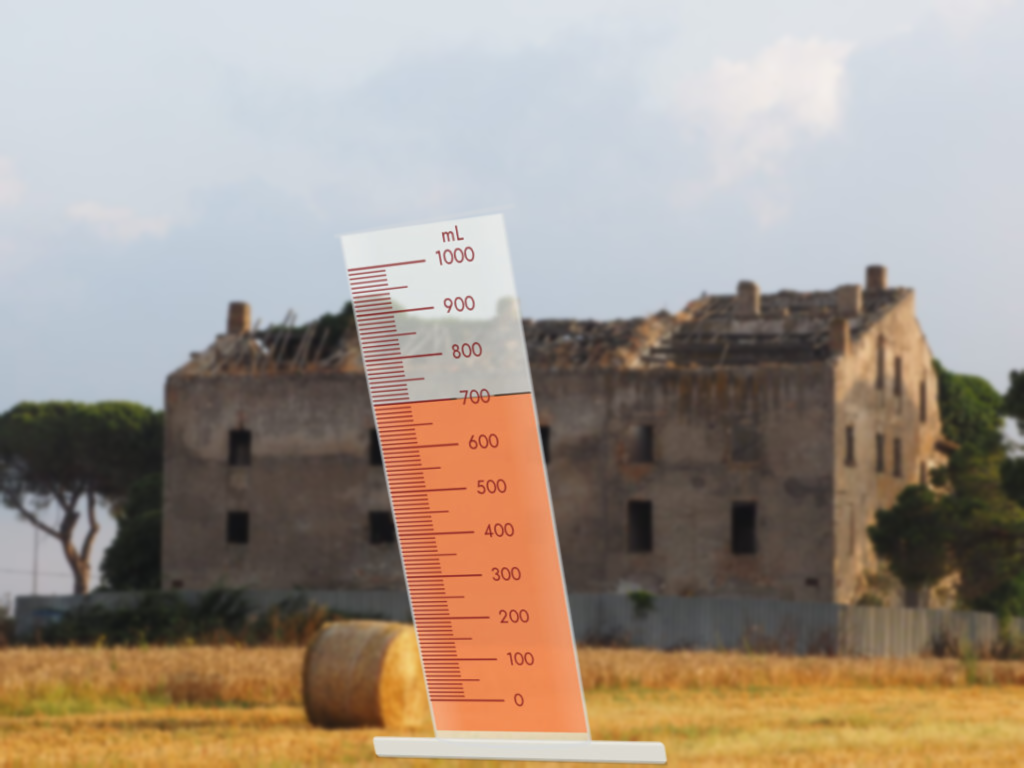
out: **700** mL
